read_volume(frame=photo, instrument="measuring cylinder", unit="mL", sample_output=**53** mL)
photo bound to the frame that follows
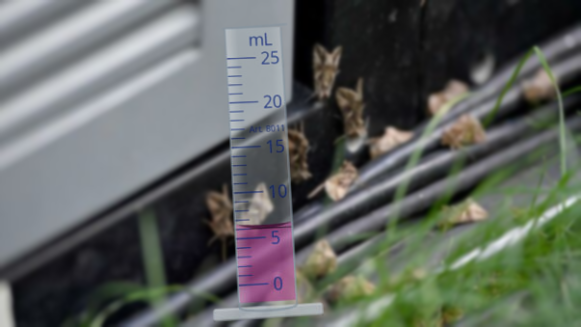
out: **6** mL
